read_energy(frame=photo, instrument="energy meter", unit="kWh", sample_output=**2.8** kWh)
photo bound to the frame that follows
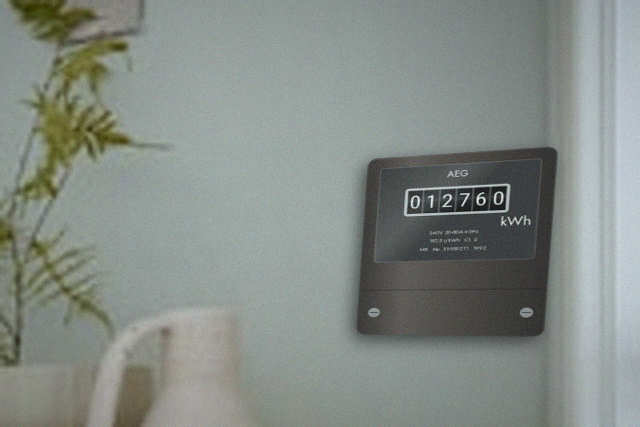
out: **12760** kWh
